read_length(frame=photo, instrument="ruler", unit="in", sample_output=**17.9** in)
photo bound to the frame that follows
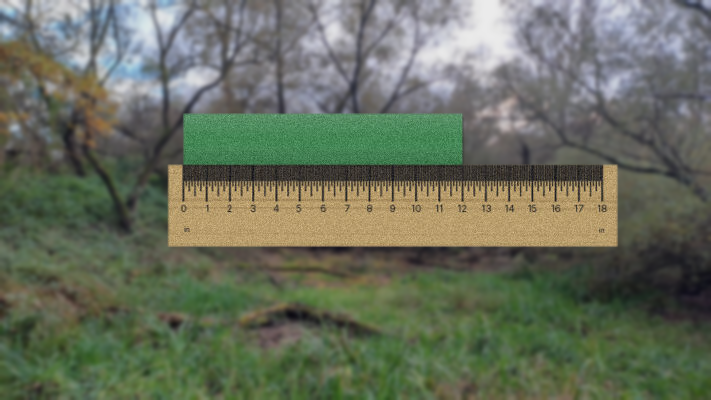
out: **12** in
